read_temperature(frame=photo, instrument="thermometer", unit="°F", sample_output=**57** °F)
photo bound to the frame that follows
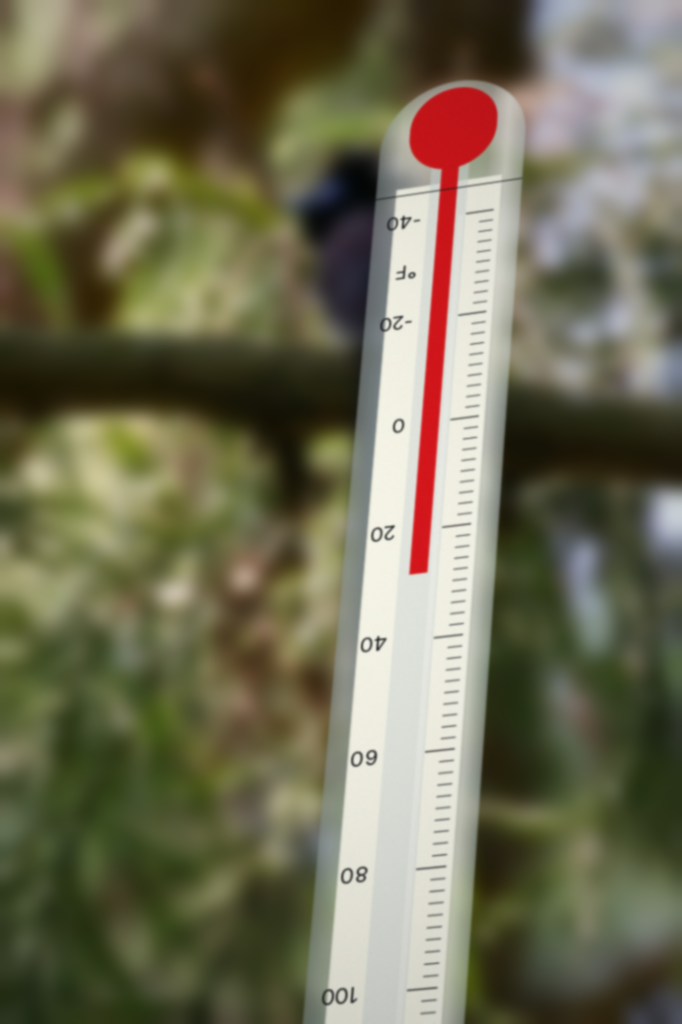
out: **28** °F
